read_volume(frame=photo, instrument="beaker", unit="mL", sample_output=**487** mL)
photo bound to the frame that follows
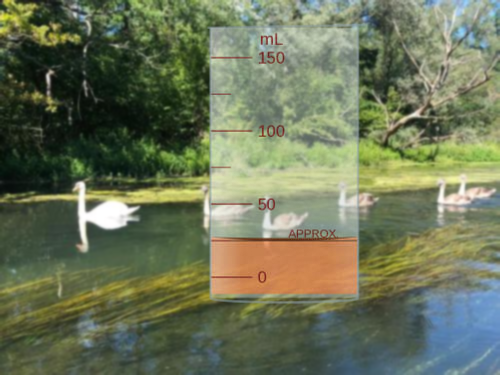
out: **25** mL
